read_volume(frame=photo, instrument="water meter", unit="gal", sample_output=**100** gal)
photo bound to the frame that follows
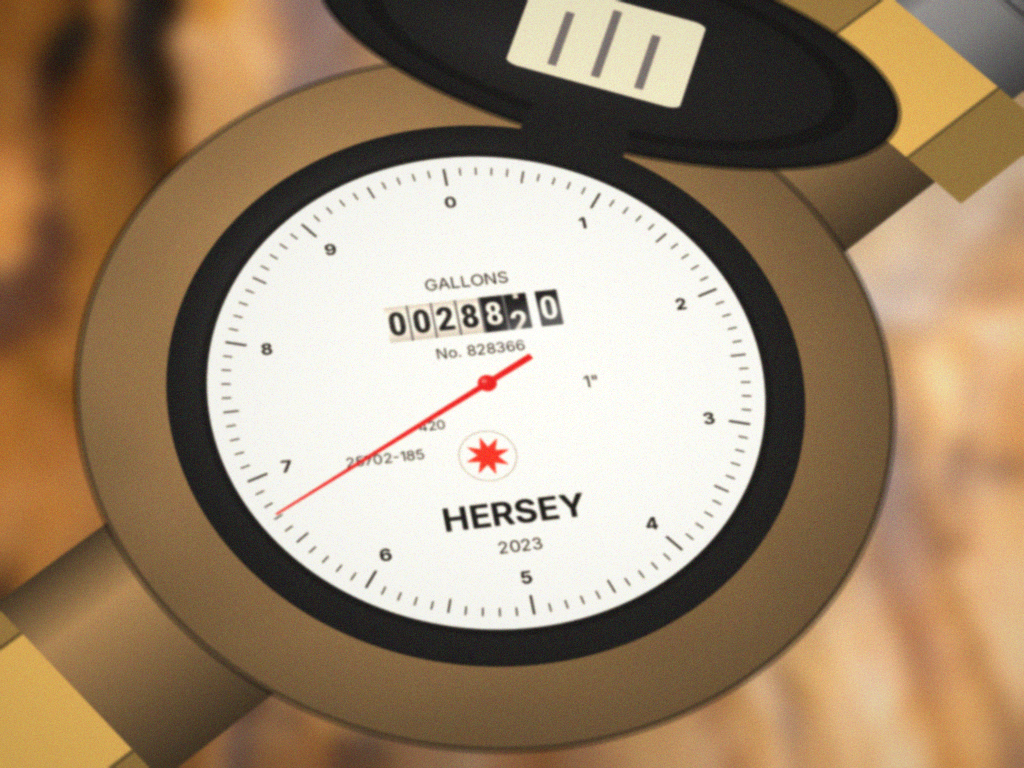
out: **28816.7** gal
